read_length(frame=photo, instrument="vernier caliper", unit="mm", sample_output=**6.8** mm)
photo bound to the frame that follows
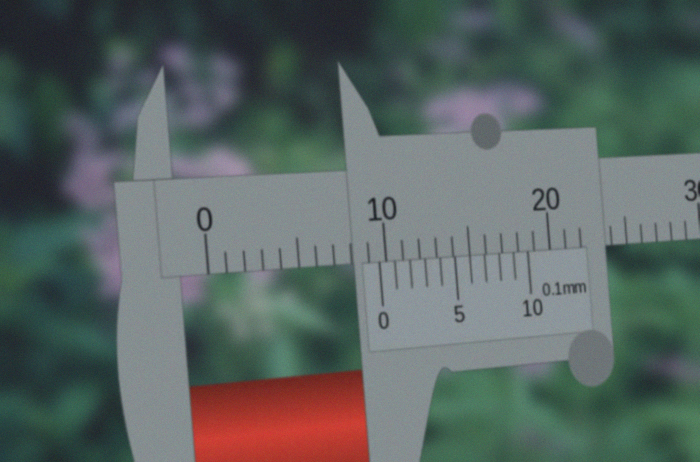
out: **9.6** mm
